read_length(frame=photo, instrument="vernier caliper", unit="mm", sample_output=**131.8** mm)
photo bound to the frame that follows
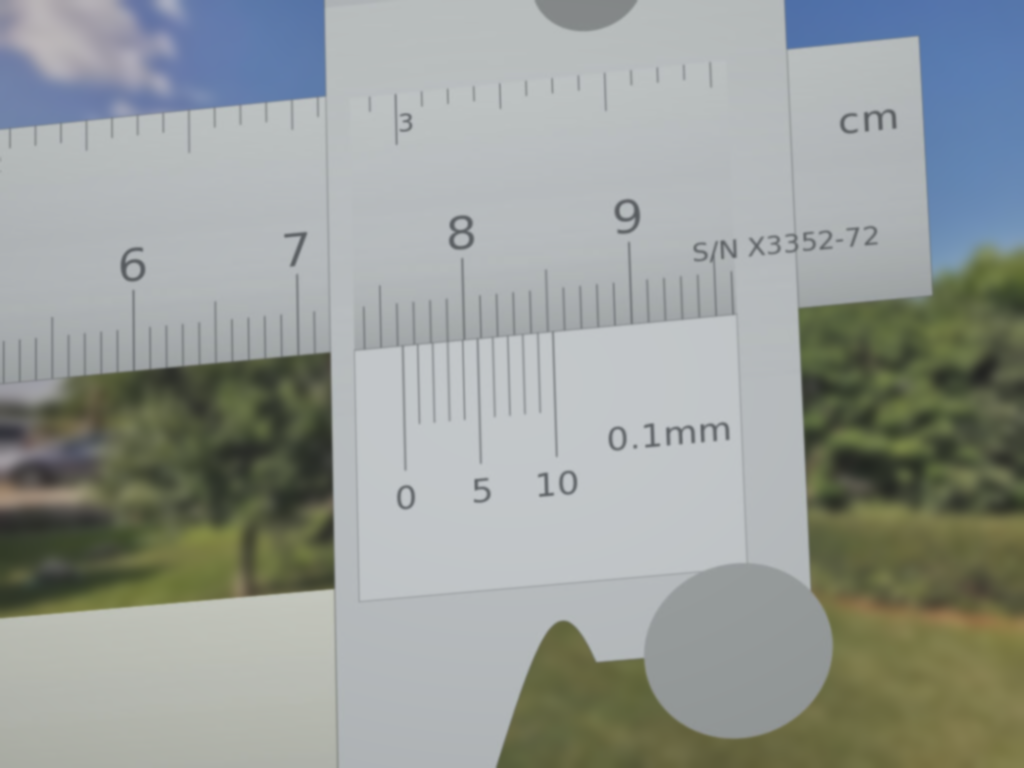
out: **76.3** mm
